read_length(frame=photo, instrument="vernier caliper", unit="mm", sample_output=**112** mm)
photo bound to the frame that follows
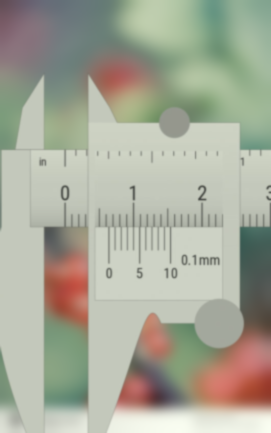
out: **6.4** mm
